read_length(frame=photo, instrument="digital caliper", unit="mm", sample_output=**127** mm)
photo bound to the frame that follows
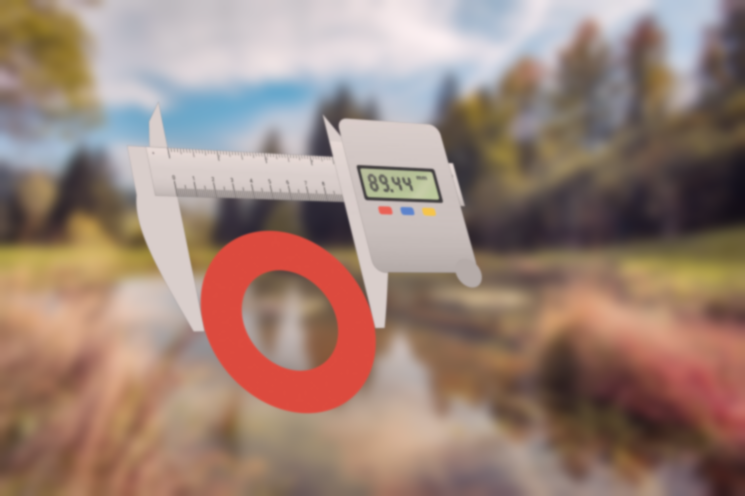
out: **89.44** mm
